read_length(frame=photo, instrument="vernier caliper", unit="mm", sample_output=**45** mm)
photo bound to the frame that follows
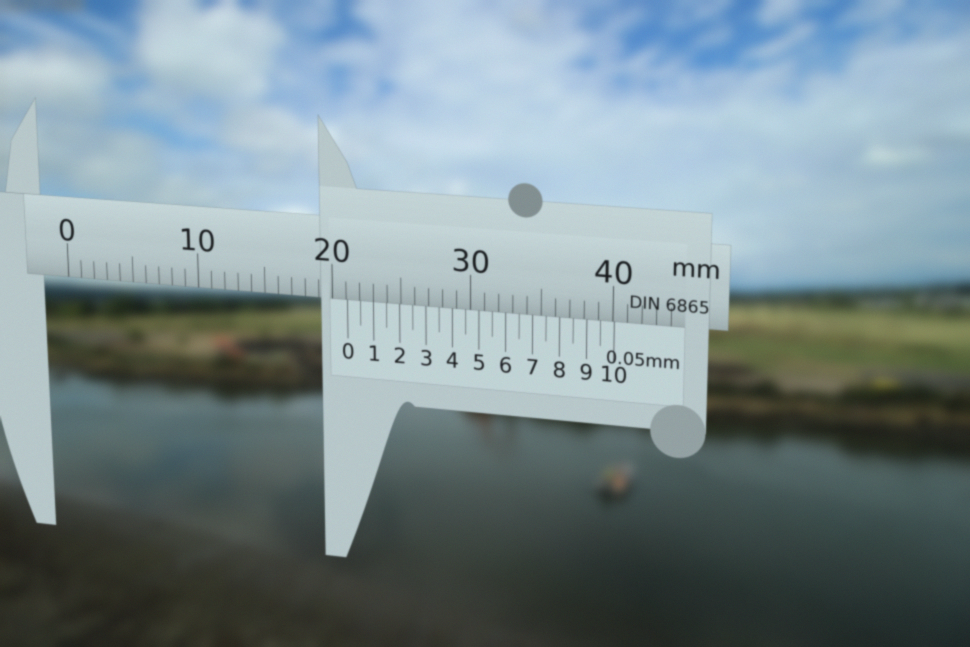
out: **21.1** mm
